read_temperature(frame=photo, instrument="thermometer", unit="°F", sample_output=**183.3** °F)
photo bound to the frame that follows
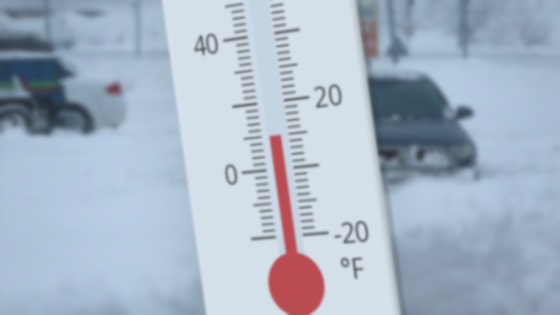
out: **10** °F
